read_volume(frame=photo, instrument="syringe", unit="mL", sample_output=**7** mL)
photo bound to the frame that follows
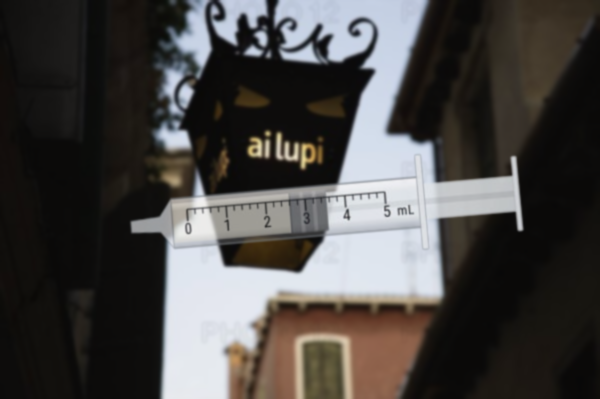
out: **2.6** mL
